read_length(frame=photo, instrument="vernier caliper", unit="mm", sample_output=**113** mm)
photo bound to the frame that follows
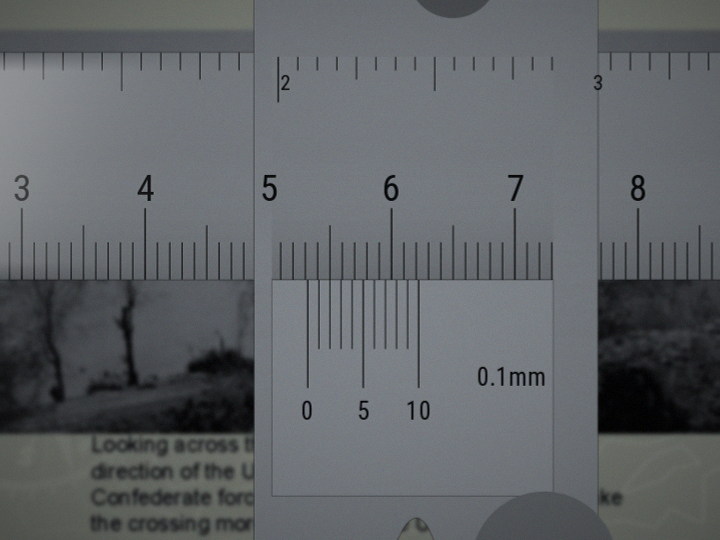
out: **53.2** mm
